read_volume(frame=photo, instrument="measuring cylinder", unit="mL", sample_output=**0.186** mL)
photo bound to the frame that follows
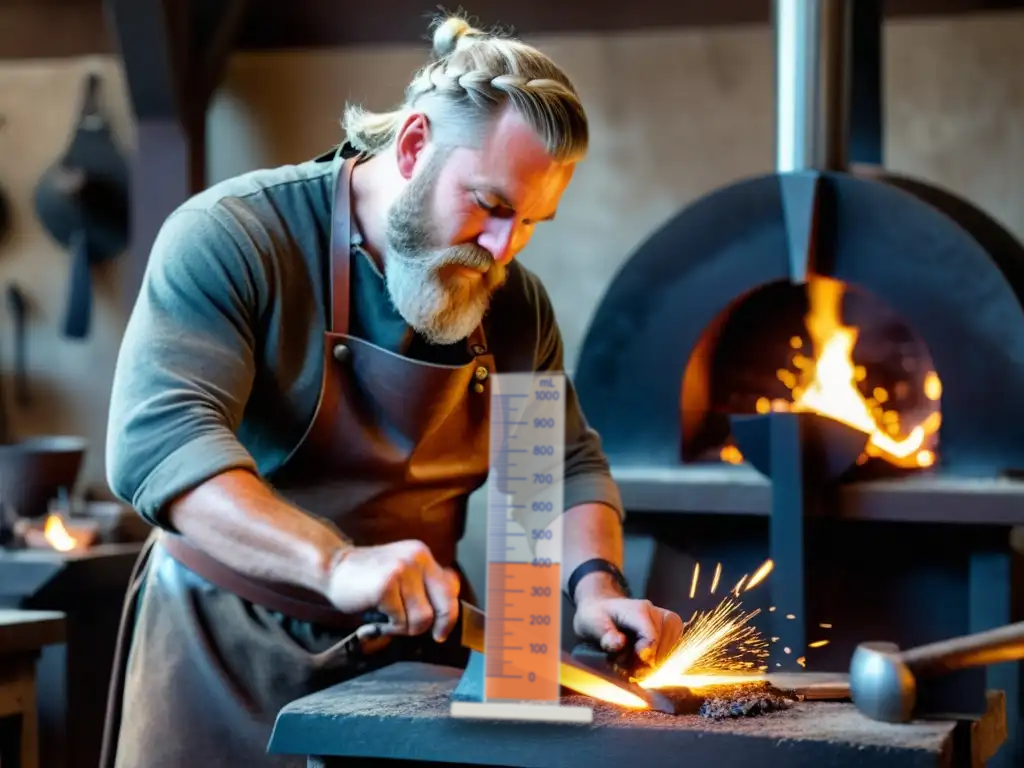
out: **400** mL
